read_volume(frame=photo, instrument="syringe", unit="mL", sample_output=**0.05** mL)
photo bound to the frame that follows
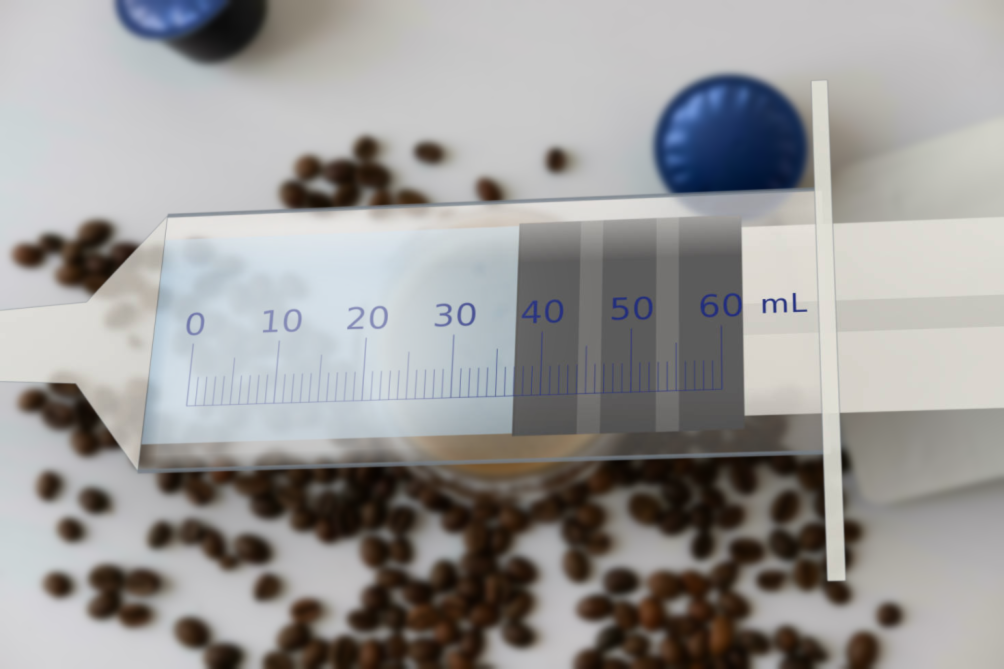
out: **37** mL
